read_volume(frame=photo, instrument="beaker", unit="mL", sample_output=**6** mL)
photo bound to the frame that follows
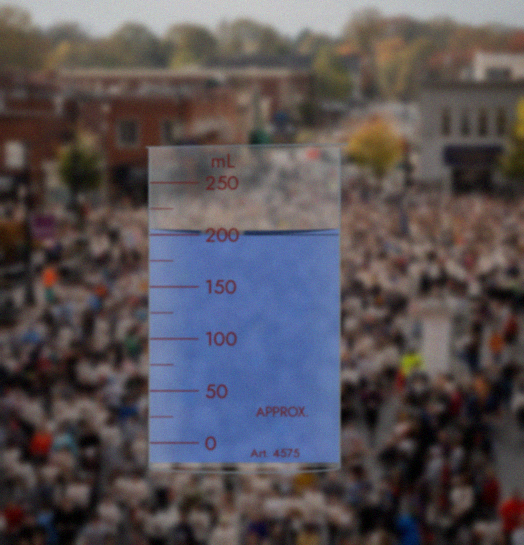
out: **200** mL
